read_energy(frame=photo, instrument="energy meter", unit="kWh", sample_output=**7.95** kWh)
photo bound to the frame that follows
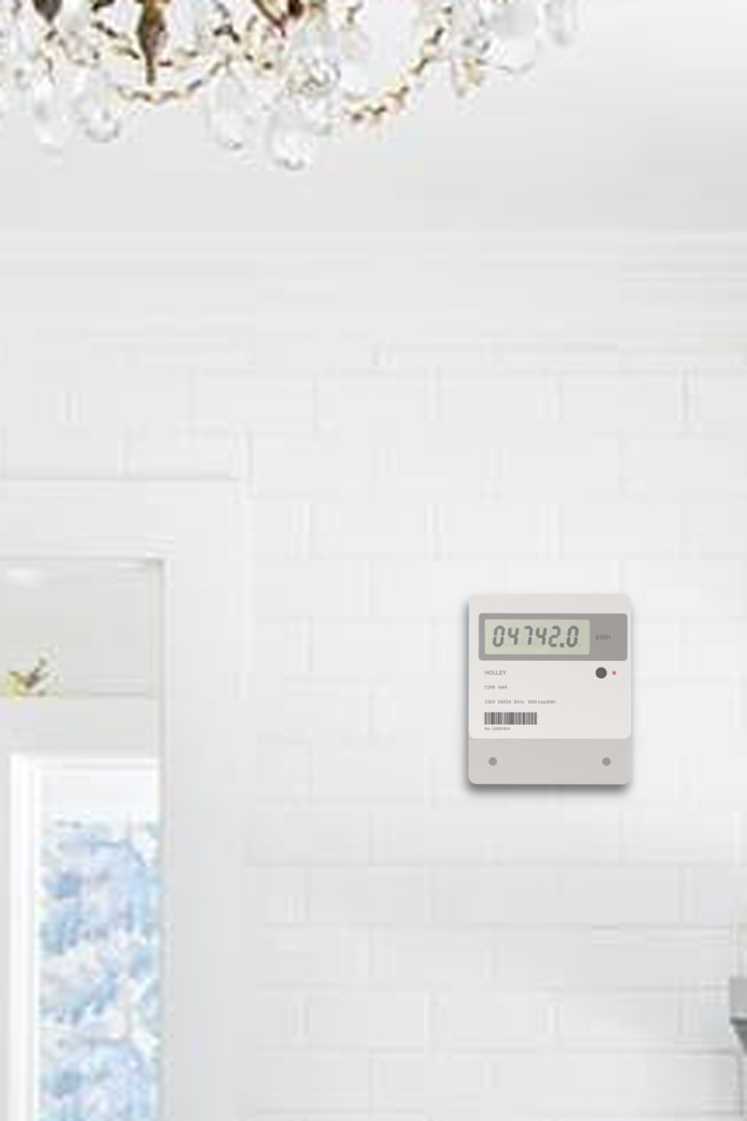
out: **4742.0** kWh
